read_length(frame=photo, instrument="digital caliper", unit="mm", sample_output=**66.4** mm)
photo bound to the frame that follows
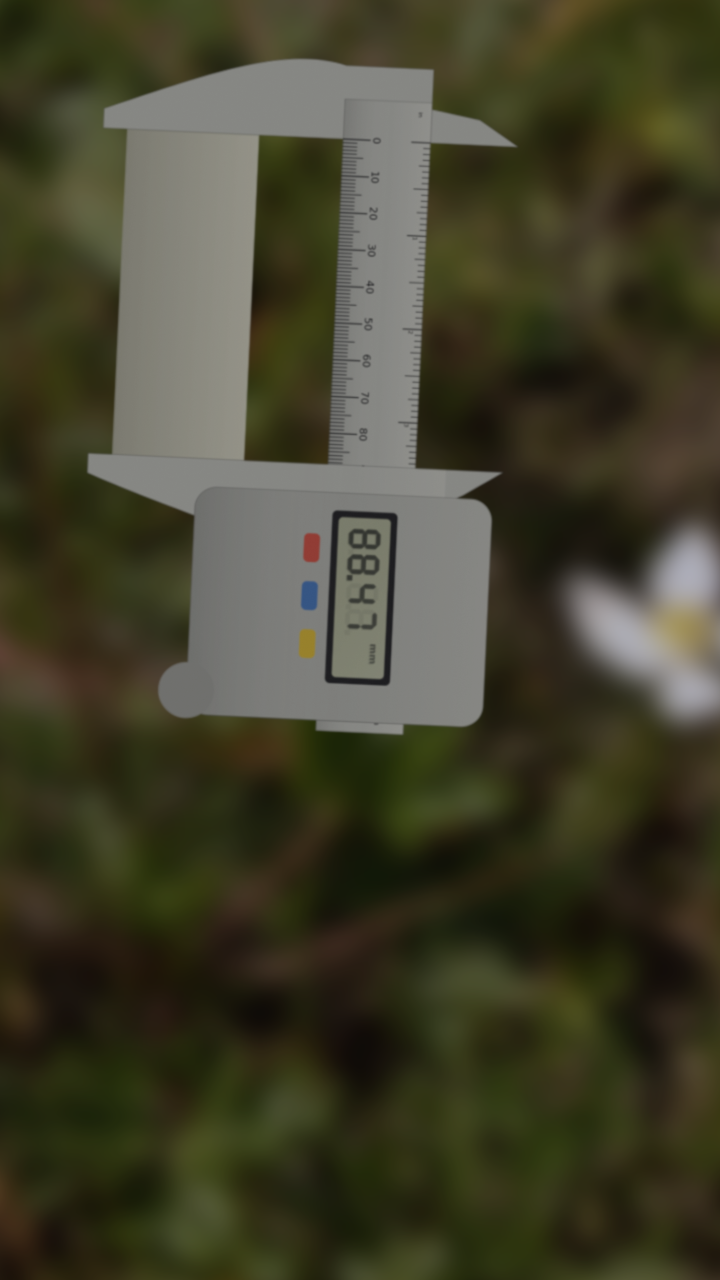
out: **88.47** mm
